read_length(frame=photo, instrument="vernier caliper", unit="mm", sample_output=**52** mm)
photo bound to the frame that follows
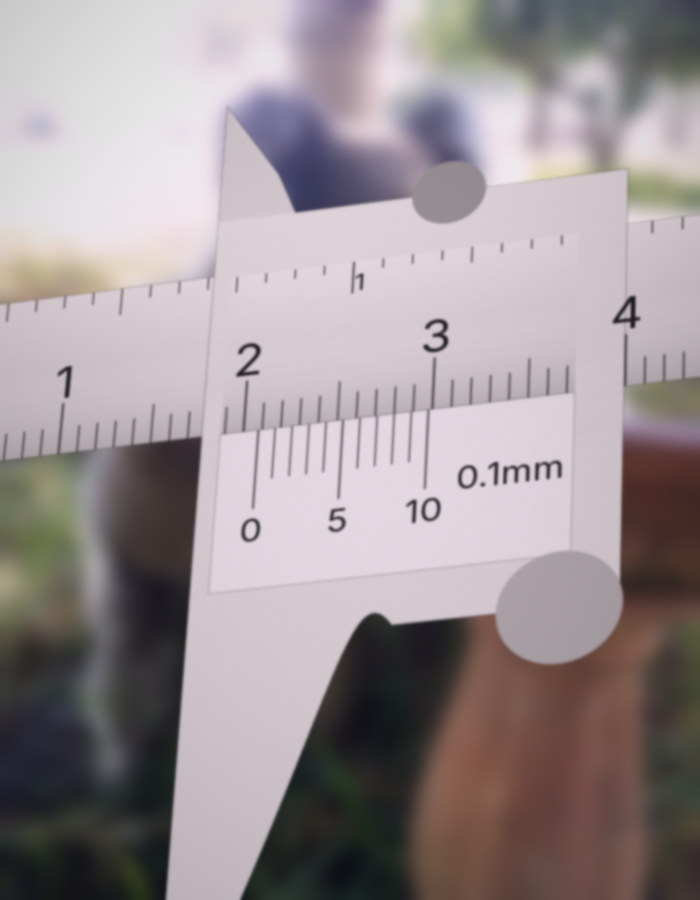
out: **20.8** mm
